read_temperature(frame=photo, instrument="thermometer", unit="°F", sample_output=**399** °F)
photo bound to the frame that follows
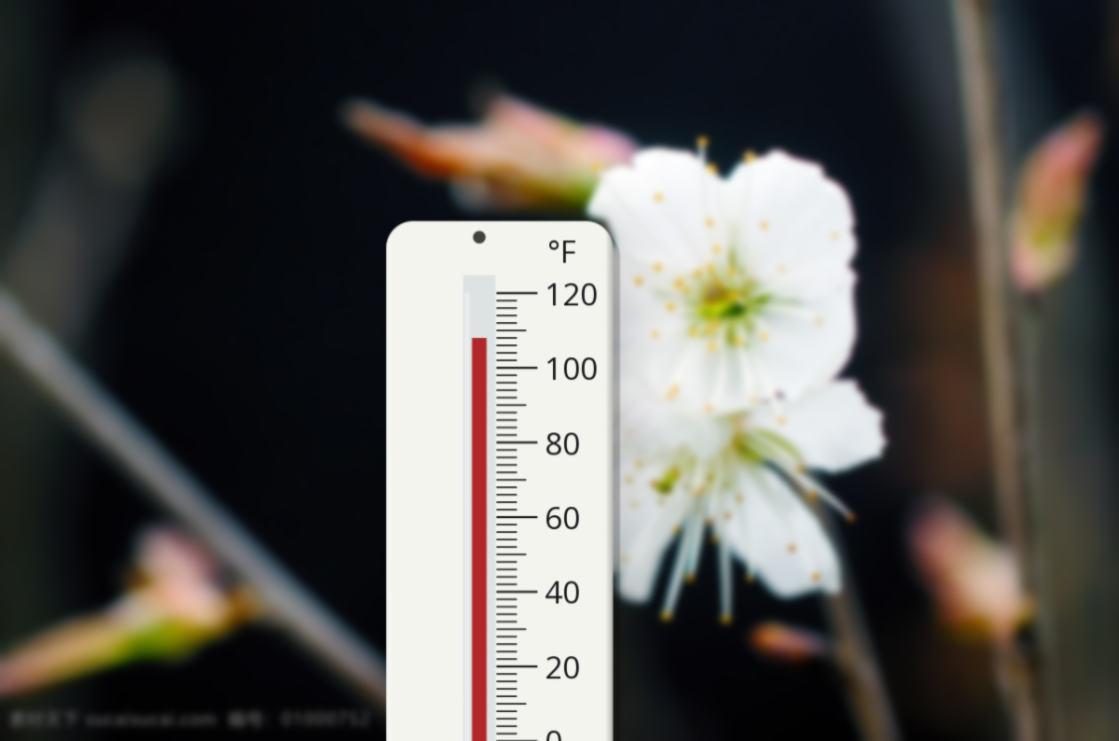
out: **108** °F
